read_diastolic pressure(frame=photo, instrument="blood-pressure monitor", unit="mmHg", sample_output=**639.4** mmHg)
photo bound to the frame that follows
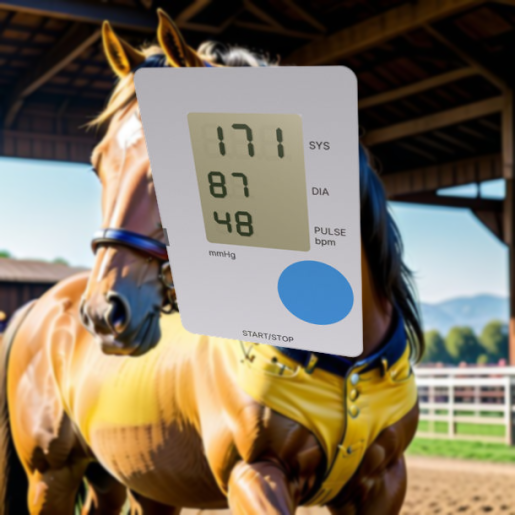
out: **87** mmHg
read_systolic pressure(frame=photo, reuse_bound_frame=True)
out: **171** mmHg
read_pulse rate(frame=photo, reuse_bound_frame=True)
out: **48** bpm
